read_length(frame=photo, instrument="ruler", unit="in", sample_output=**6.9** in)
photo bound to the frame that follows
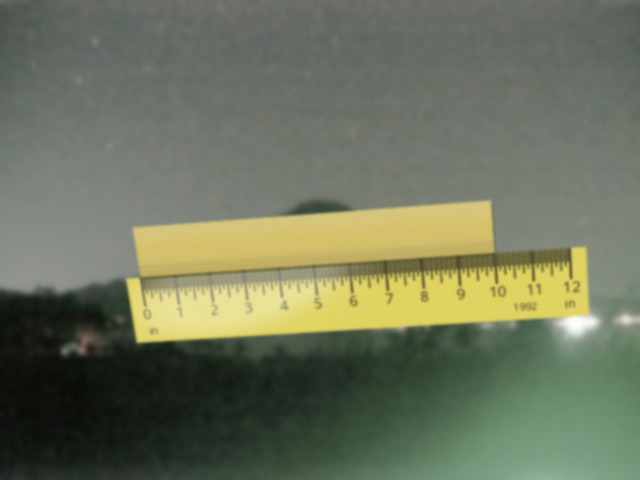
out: **10** in
